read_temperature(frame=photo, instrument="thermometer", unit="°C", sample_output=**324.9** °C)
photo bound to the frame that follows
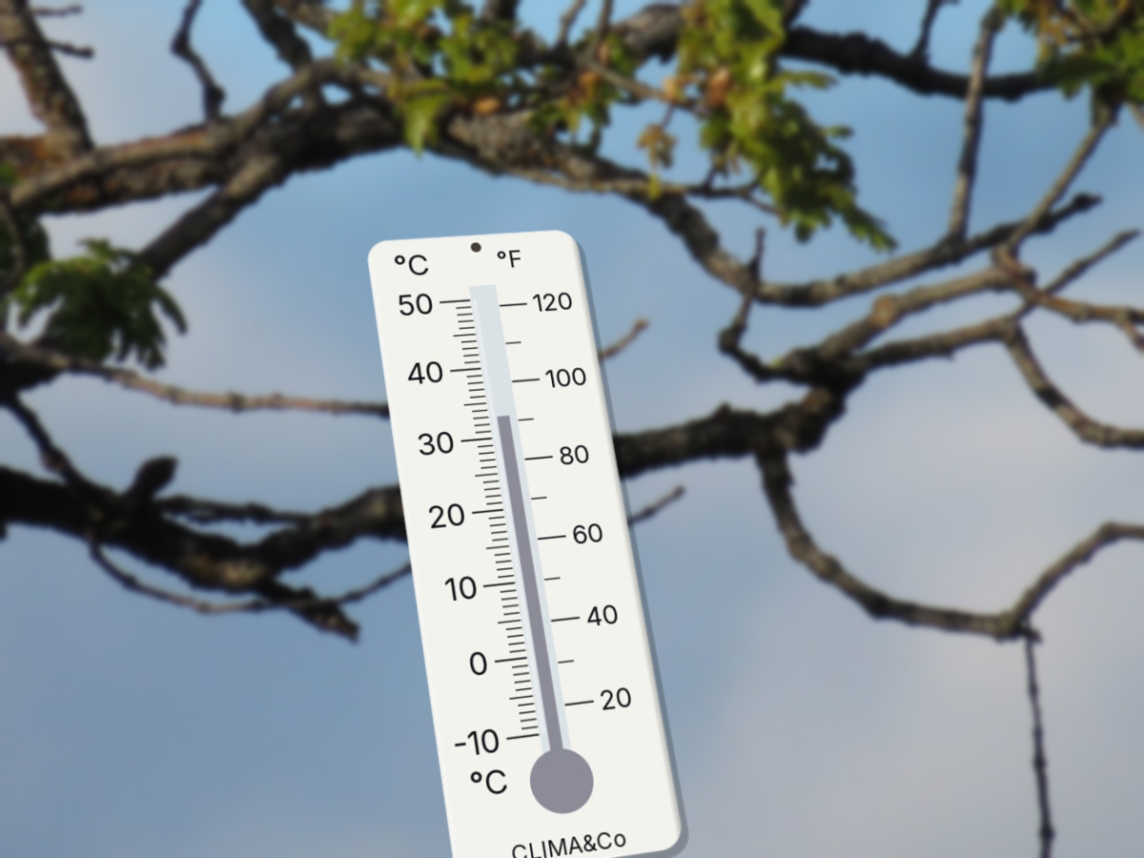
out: **33** °C
